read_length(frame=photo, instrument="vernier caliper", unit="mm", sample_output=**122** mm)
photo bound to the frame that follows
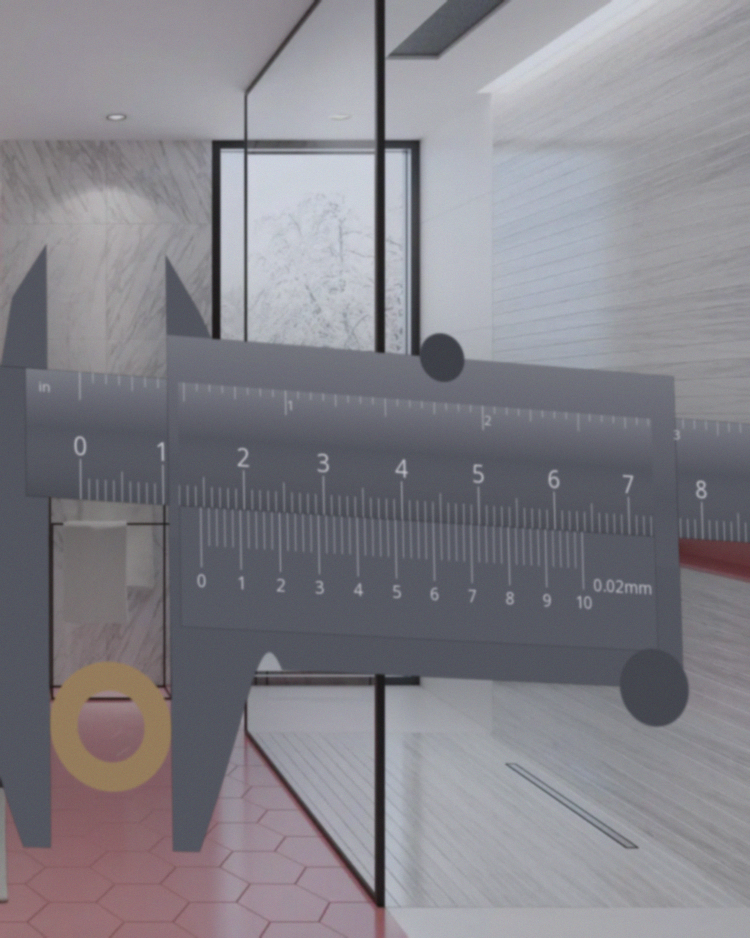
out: **14.6** mm
